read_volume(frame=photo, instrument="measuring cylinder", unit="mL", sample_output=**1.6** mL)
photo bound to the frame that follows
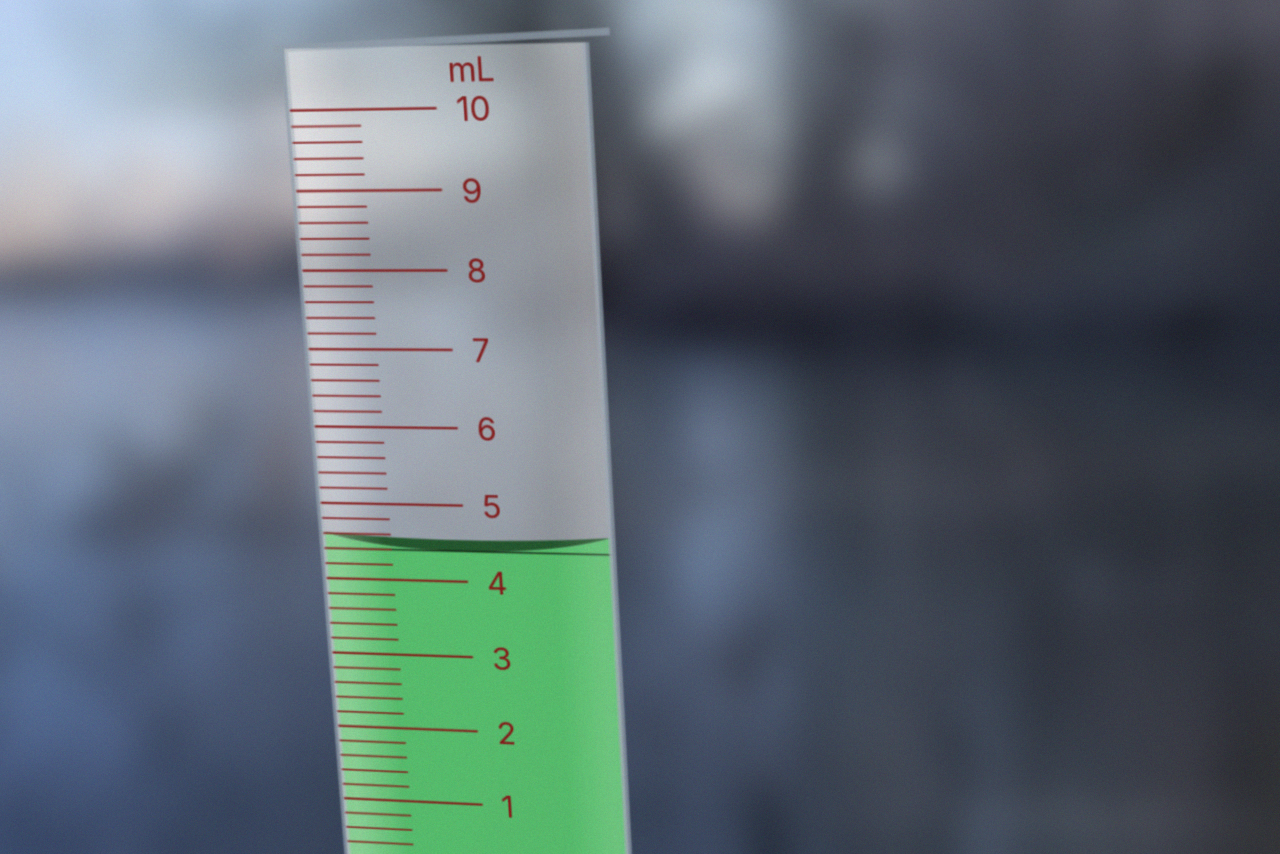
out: **4.4** mL
